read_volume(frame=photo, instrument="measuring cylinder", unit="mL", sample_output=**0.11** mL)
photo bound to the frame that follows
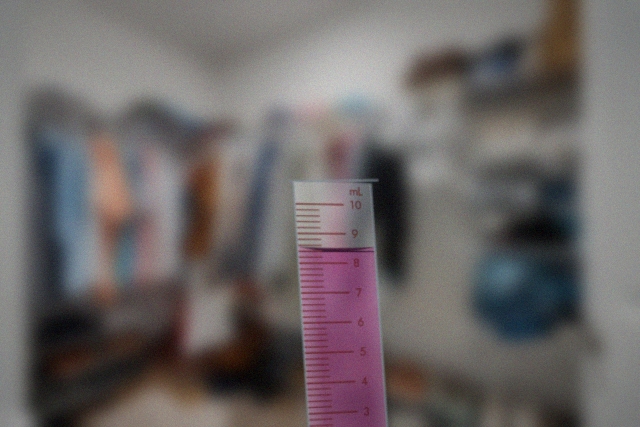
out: **8.4** mL
